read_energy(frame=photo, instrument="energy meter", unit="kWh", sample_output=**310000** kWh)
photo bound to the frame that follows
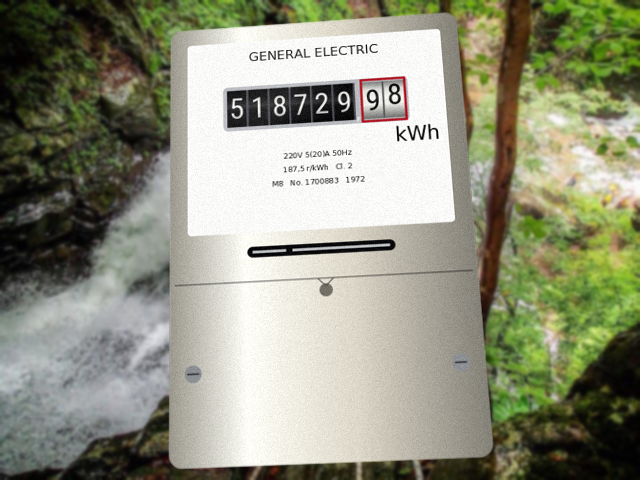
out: **518729.98** kWh
